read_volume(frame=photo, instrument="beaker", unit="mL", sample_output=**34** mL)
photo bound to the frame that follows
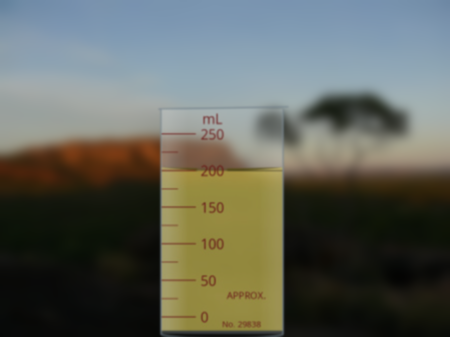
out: **200** mL
